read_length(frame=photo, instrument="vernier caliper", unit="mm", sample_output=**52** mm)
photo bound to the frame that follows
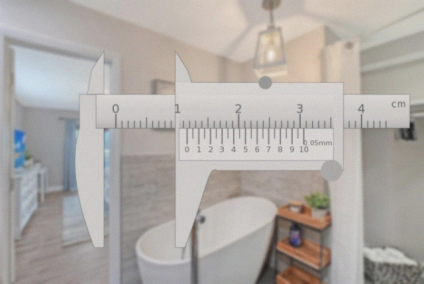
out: **11.6** mm
